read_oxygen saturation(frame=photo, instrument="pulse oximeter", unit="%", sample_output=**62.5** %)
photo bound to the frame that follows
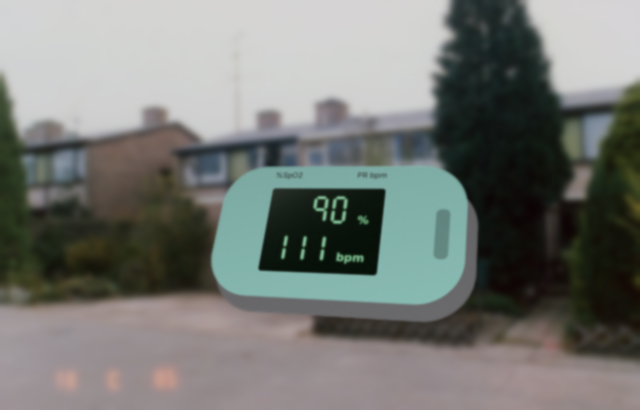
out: **90** %
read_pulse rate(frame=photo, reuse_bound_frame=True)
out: **111** bpm
